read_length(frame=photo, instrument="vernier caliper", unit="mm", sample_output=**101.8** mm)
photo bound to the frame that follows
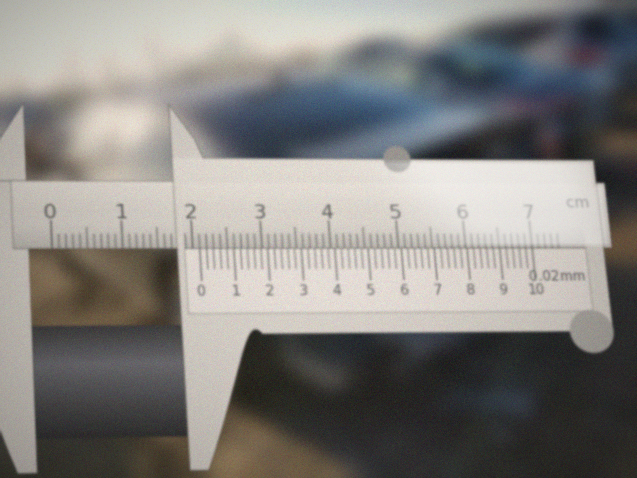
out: **21.0** mm
